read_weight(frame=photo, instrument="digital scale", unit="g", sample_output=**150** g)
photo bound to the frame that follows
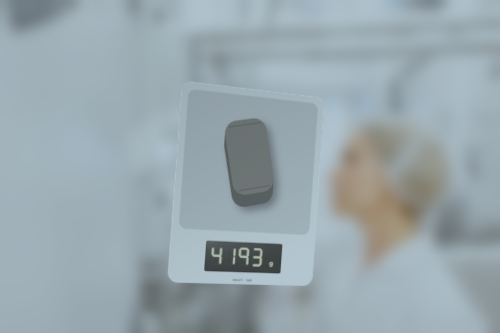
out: **4193** g
